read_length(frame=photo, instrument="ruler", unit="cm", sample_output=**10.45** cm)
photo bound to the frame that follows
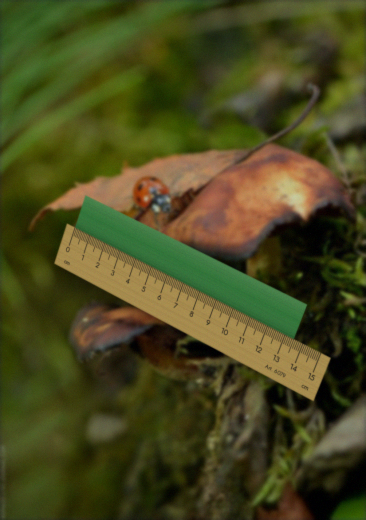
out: **13.5** cm
